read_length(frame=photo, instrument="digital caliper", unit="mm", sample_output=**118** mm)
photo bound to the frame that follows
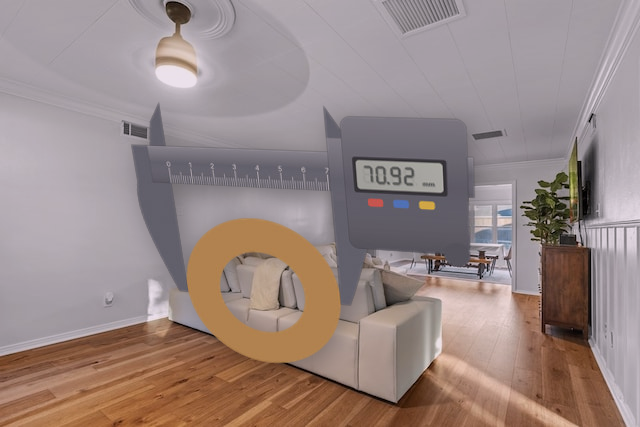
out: **70.92** mm
